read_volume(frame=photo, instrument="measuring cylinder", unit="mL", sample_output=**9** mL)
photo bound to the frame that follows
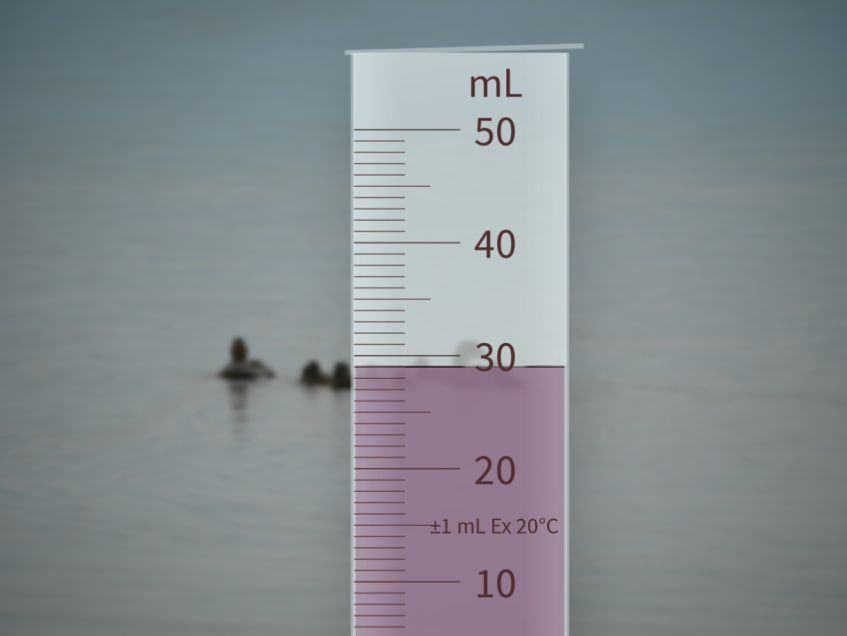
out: **29** mL
